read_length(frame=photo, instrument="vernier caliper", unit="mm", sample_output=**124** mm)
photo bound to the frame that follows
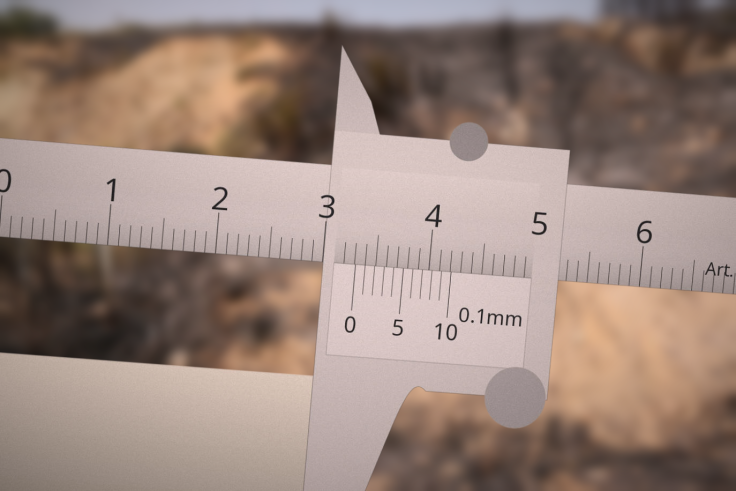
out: **33.1** mm
